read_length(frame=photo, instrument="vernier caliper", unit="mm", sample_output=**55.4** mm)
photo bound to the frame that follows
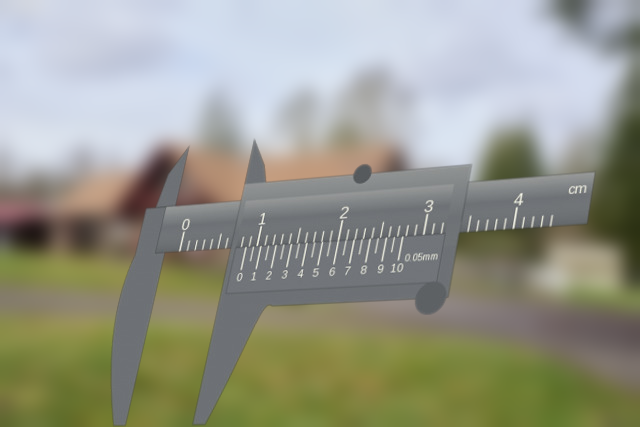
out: **8.6** mm
